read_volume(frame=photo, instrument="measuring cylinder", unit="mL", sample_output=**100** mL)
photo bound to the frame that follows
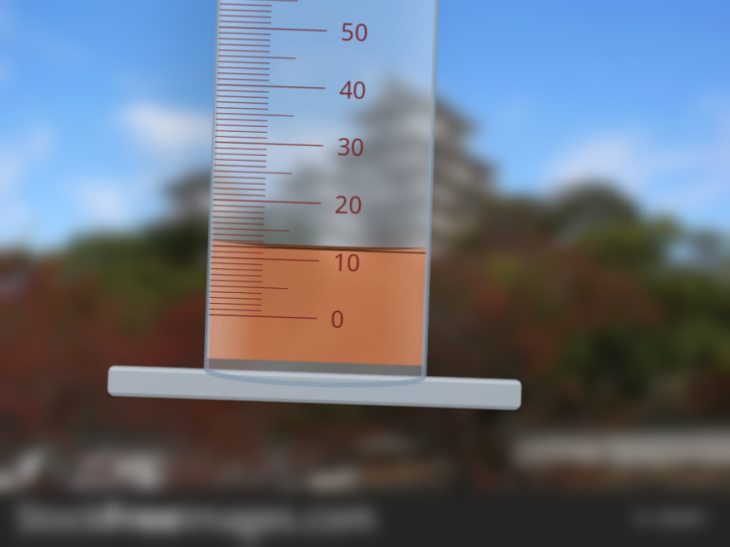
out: **12** mL
